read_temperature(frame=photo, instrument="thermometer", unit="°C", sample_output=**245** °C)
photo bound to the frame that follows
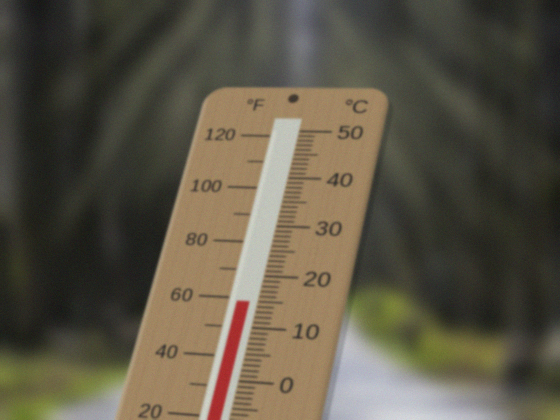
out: **15** °C
